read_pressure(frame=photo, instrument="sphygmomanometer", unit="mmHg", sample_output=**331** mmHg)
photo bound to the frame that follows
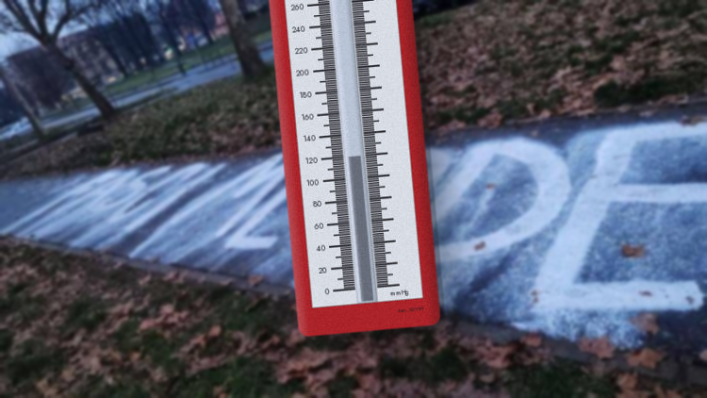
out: **120** mmHg
